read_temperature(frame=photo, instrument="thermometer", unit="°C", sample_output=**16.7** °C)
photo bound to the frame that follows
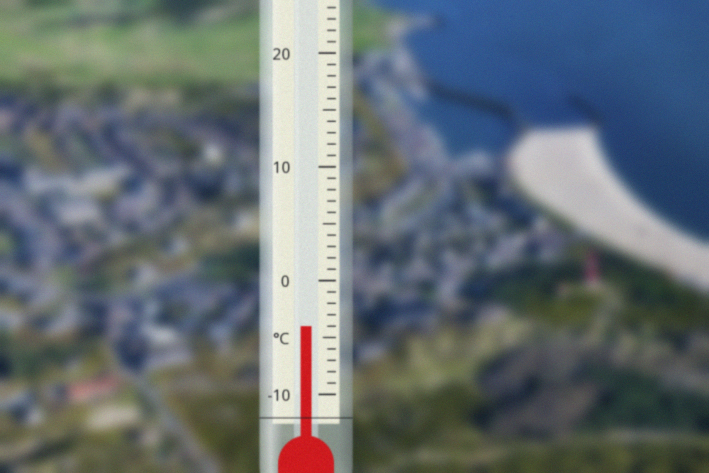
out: **-4** °C
